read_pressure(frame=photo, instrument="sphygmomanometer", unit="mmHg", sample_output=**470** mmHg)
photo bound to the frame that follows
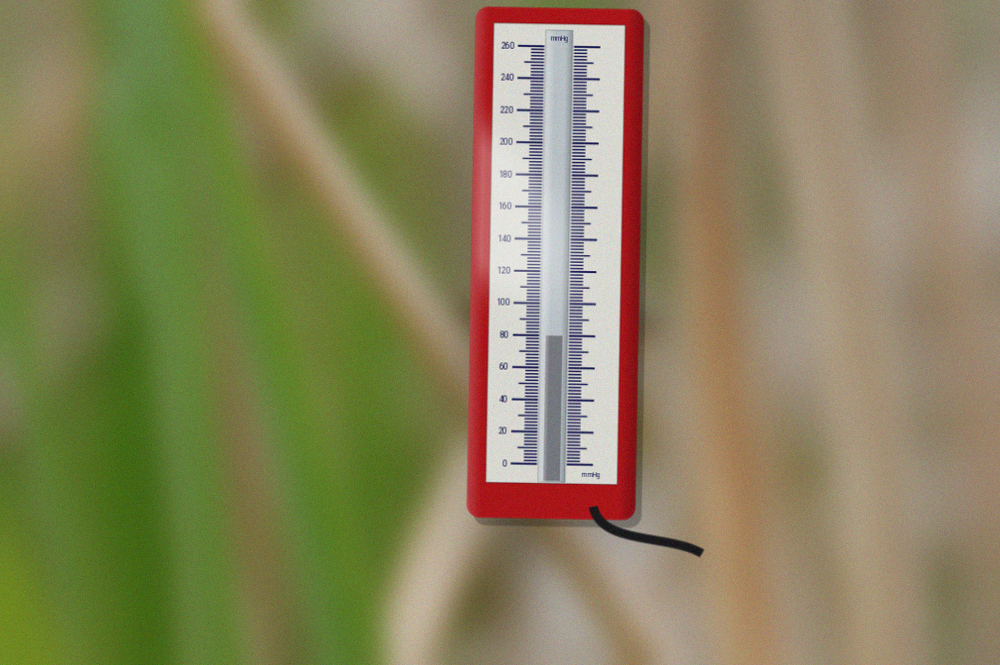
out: **80** mmHg
